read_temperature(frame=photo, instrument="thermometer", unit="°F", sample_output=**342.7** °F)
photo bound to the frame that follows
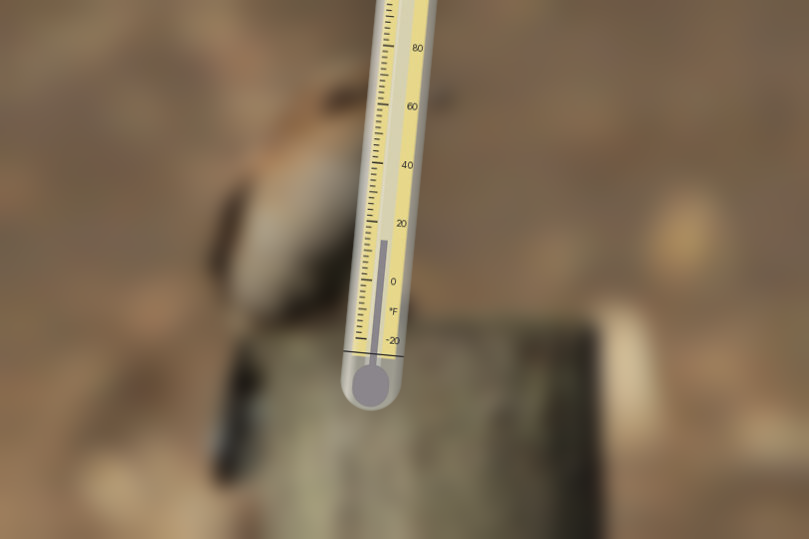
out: **14** °F
